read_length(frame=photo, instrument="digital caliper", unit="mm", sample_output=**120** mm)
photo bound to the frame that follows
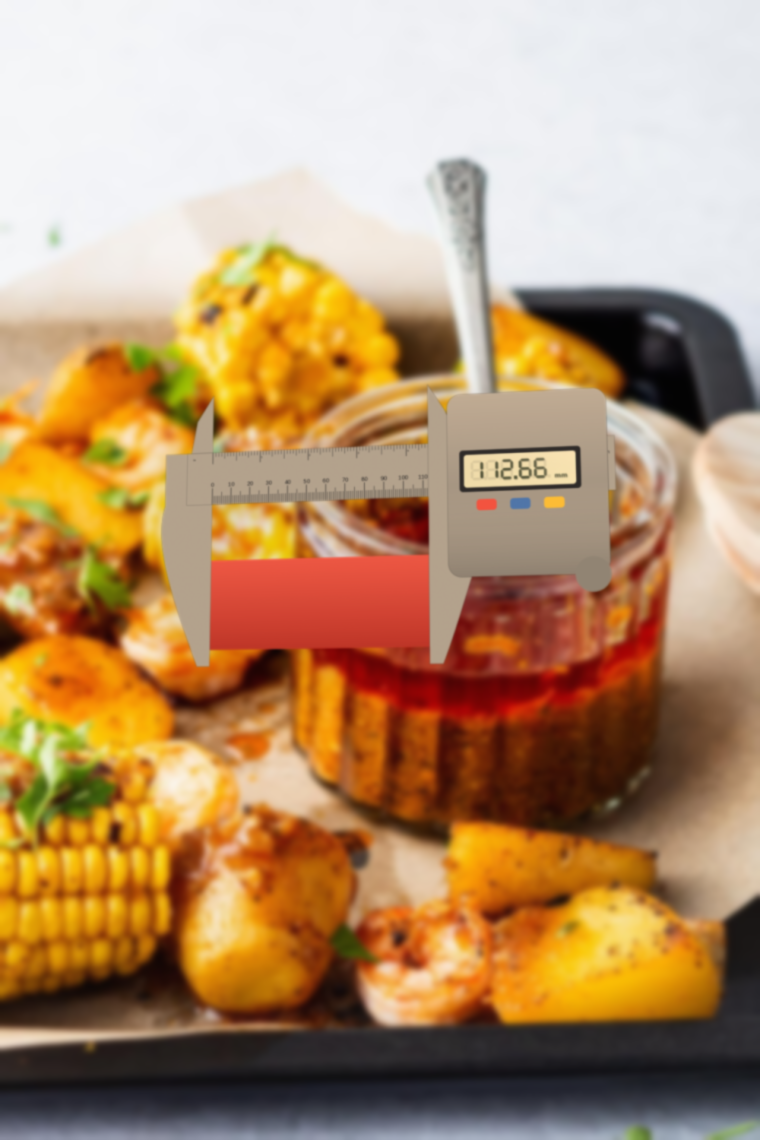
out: **112.66** mm
